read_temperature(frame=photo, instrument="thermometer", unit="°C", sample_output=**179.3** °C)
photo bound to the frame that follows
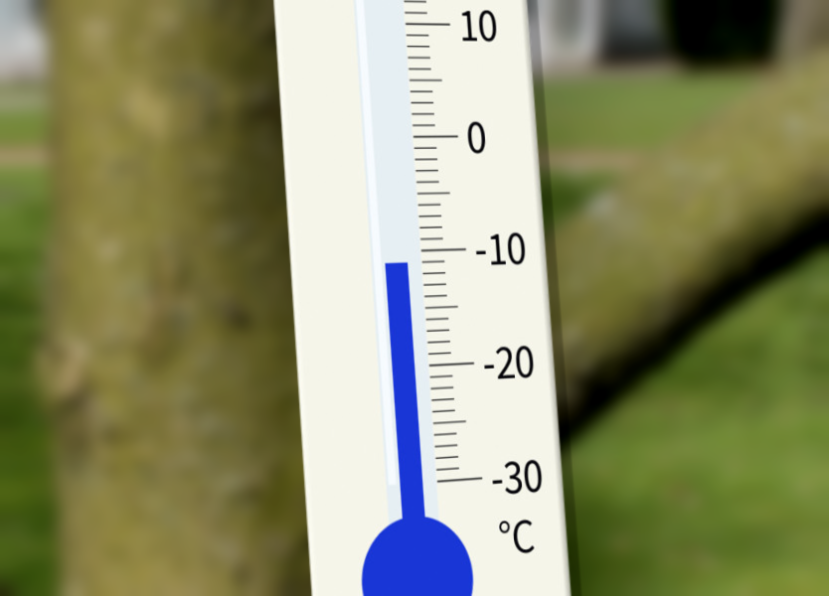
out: **-11** °C
